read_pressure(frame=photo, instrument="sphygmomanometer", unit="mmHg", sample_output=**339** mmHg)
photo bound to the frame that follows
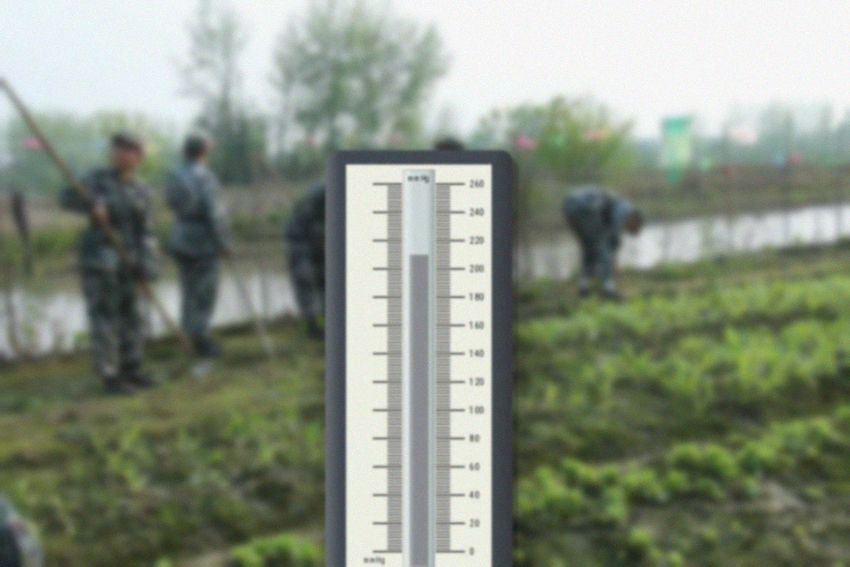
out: **210** mmHg
